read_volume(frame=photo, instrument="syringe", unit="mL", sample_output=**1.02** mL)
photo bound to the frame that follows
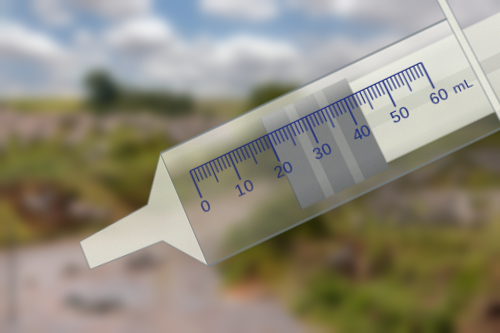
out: **20** mL
